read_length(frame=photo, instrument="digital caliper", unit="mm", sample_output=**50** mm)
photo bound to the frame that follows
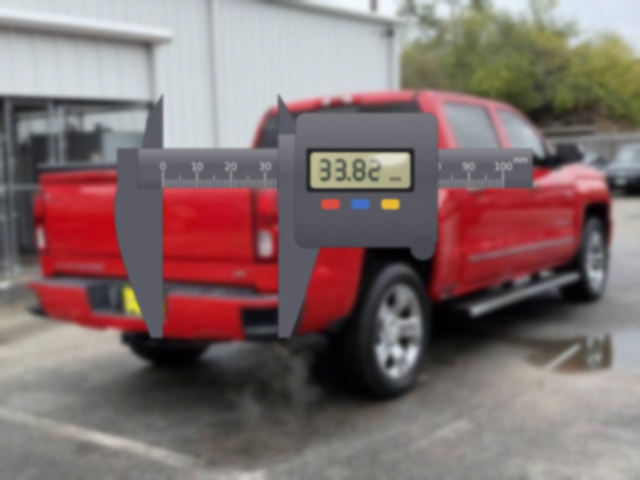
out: **33.82** mm
